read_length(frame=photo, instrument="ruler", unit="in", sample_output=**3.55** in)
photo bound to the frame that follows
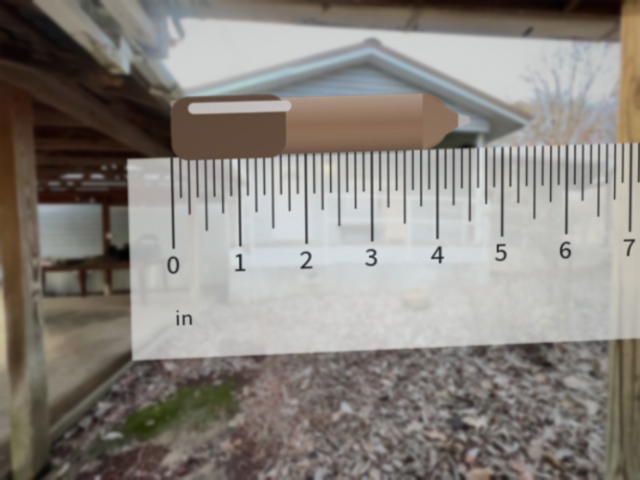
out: **4.5** in
